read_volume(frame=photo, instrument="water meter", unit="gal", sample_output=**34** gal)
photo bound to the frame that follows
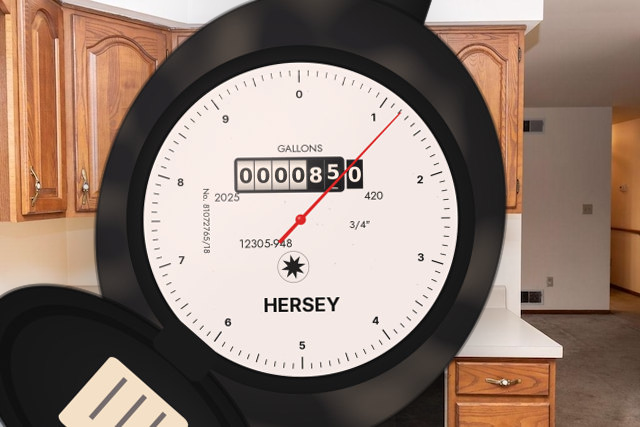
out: **851.2** gal
